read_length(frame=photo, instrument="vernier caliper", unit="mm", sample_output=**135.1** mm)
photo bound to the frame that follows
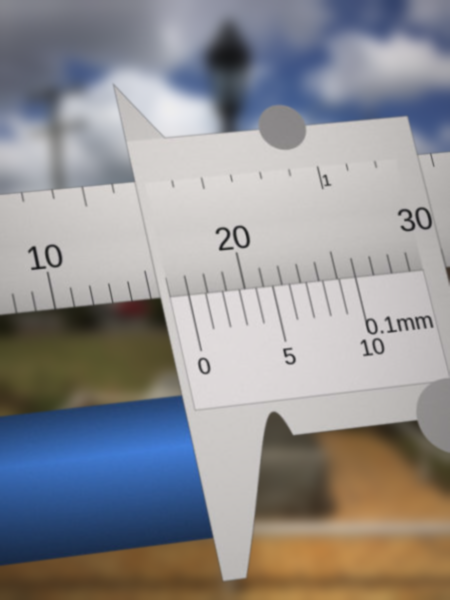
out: **17.0** mm
